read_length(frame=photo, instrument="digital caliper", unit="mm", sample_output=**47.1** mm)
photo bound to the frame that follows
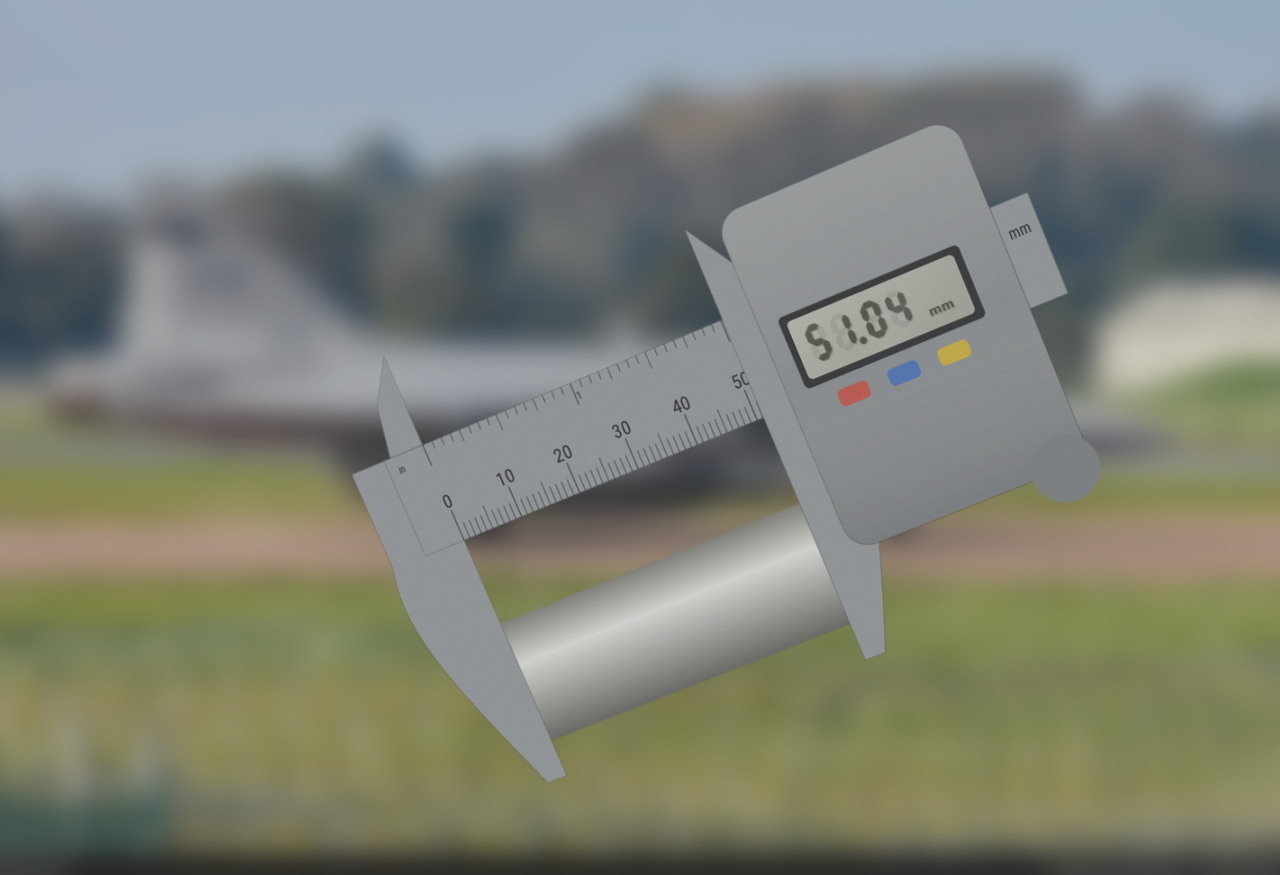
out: **51.04** mm
